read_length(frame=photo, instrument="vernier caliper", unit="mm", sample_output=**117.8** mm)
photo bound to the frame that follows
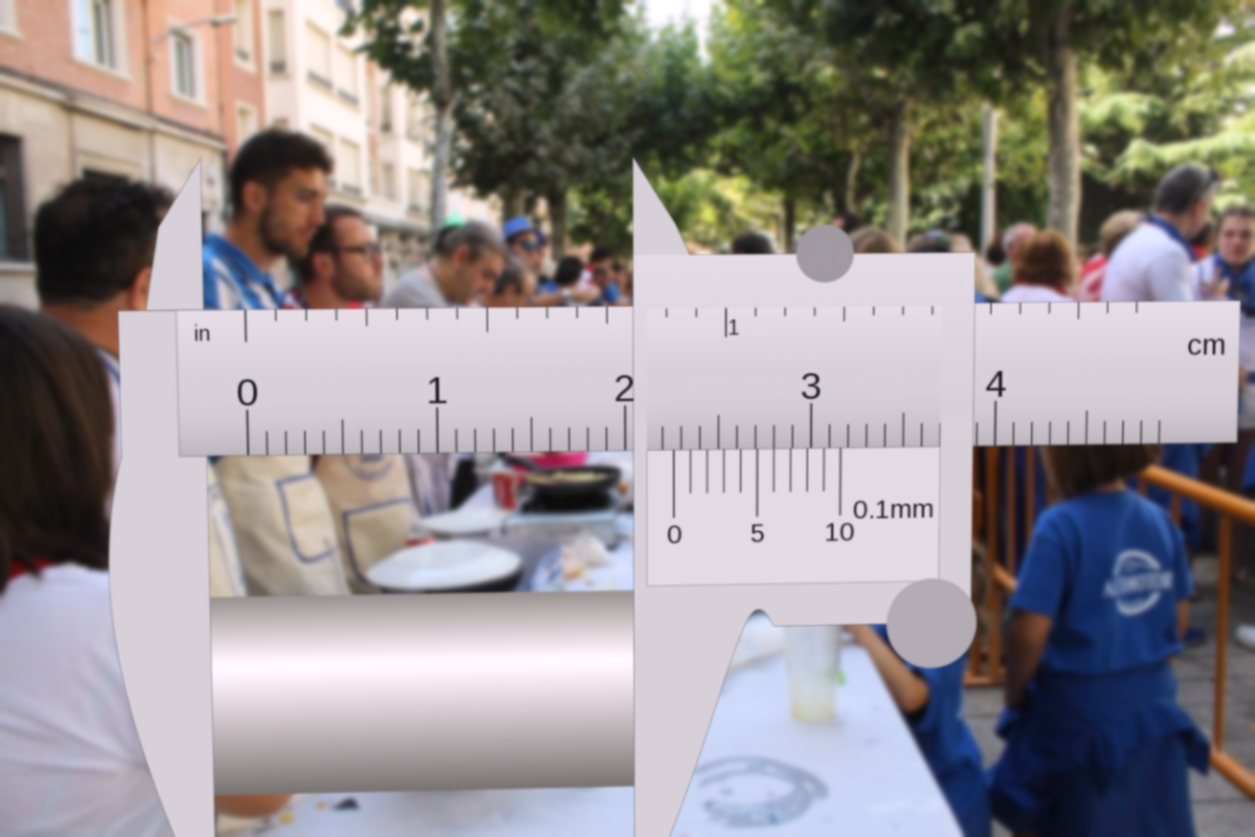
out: **22.6** mm
